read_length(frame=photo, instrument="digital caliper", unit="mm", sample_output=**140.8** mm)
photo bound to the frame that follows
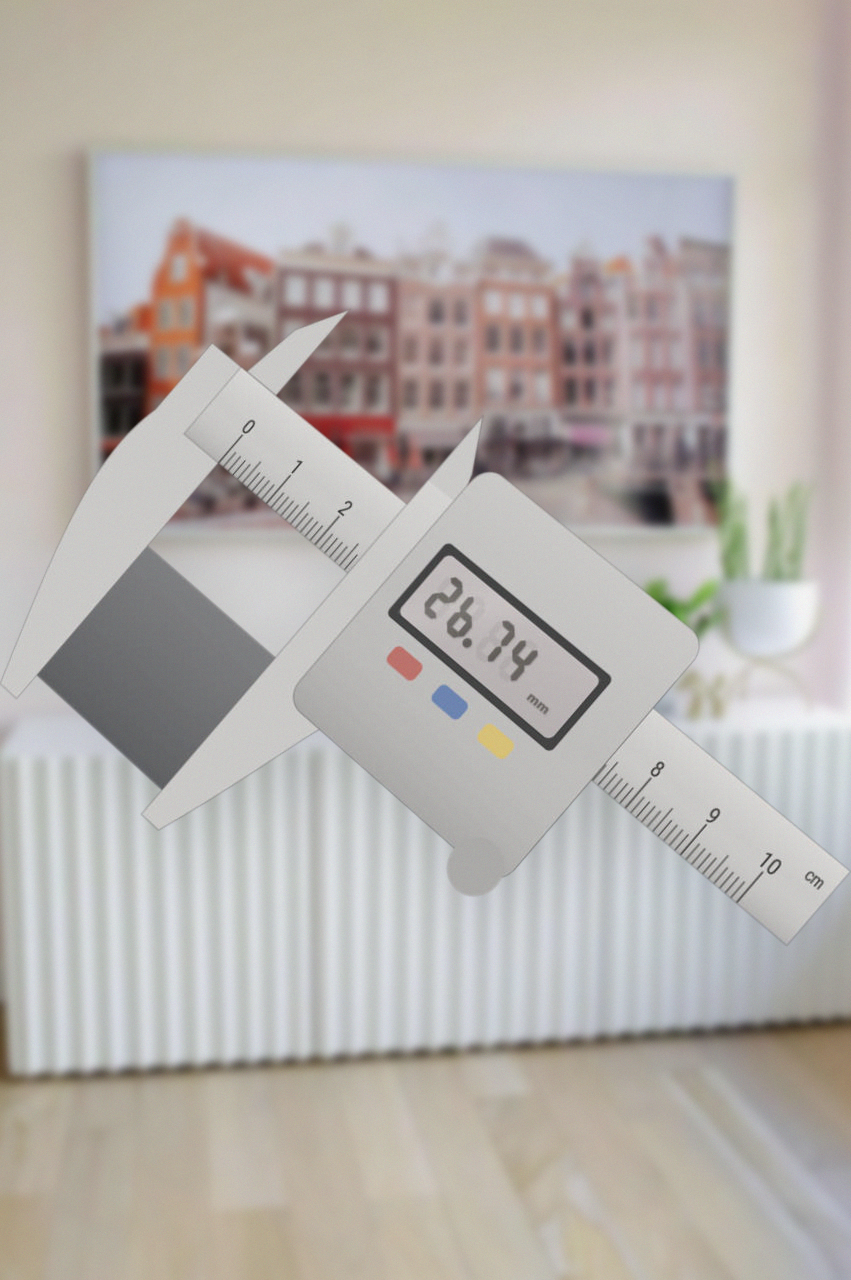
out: **26.74** mm
